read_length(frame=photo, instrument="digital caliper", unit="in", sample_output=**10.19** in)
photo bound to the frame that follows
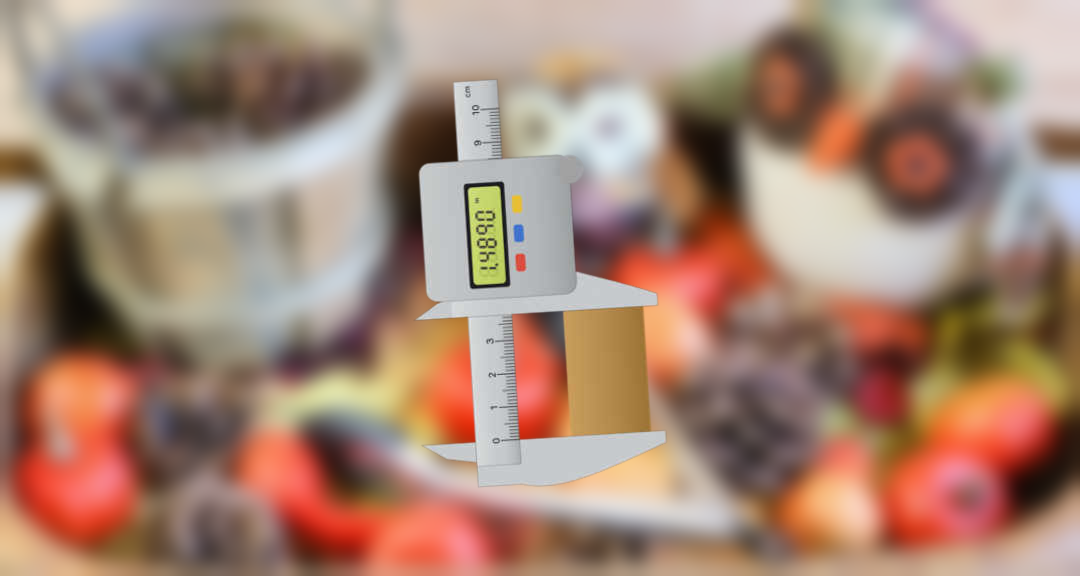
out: **1.4890** in
